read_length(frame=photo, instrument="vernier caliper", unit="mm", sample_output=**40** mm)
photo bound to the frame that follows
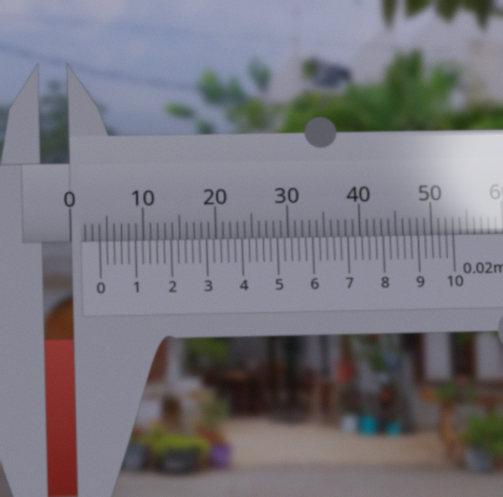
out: **4.0** mm
